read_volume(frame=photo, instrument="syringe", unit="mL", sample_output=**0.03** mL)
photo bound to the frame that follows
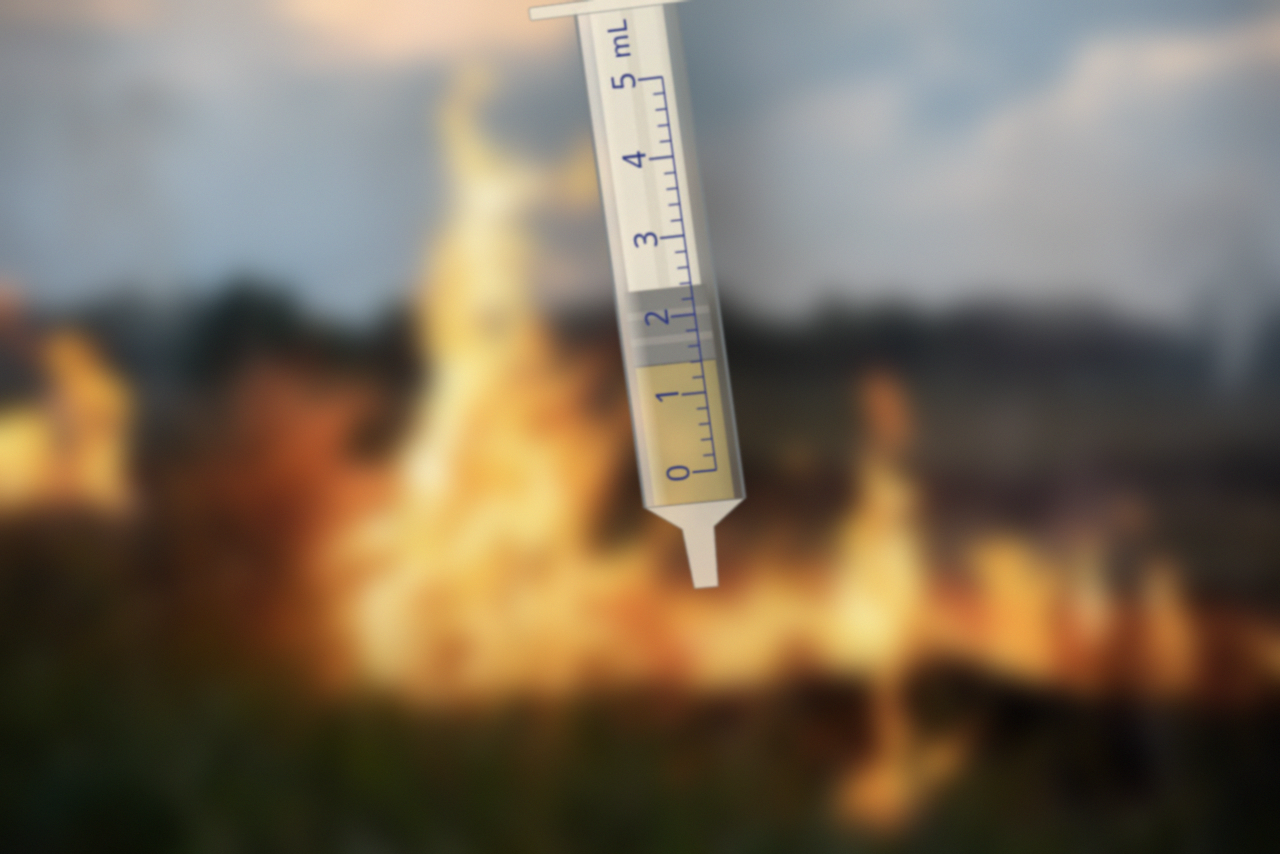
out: **1.4** mL
